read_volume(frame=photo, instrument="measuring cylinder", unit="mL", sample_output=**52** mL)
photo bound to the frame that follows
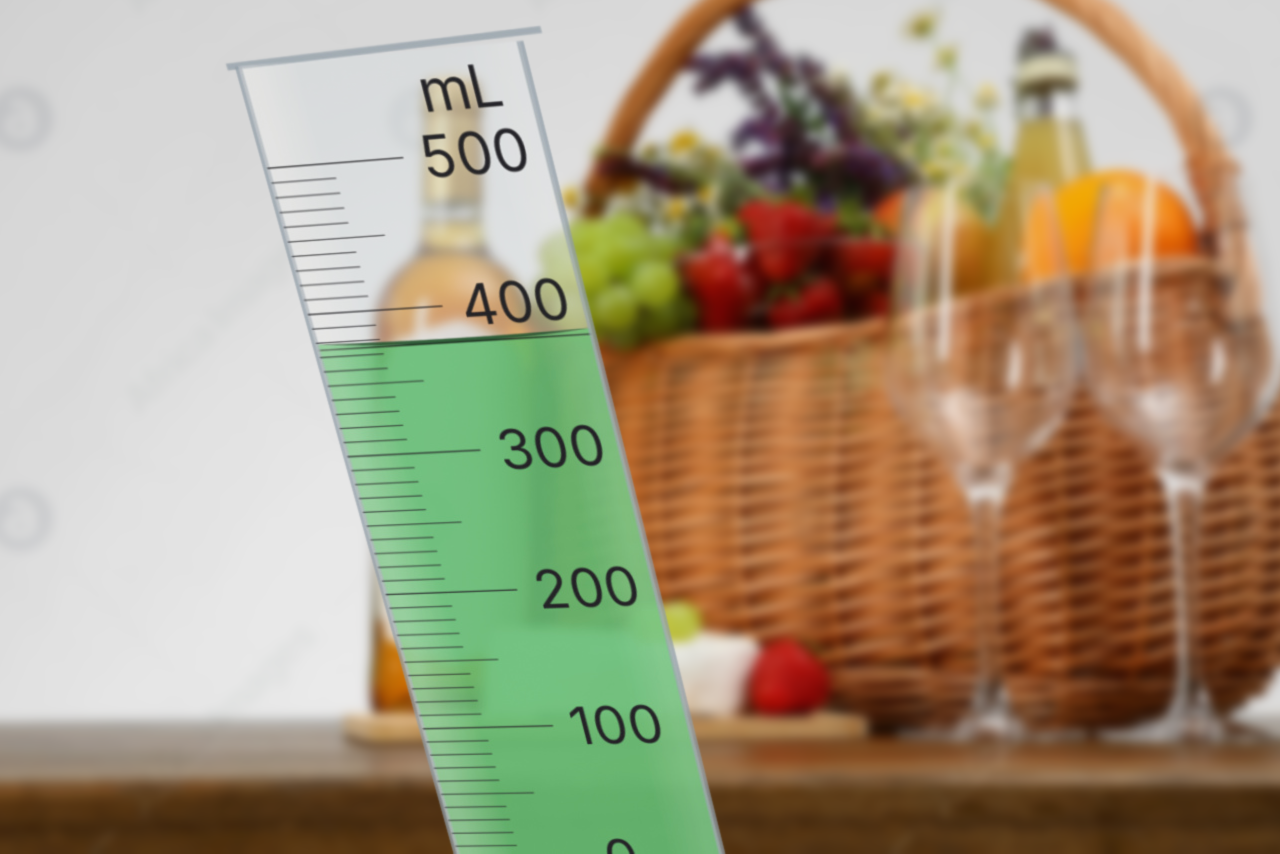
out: **375** mL
